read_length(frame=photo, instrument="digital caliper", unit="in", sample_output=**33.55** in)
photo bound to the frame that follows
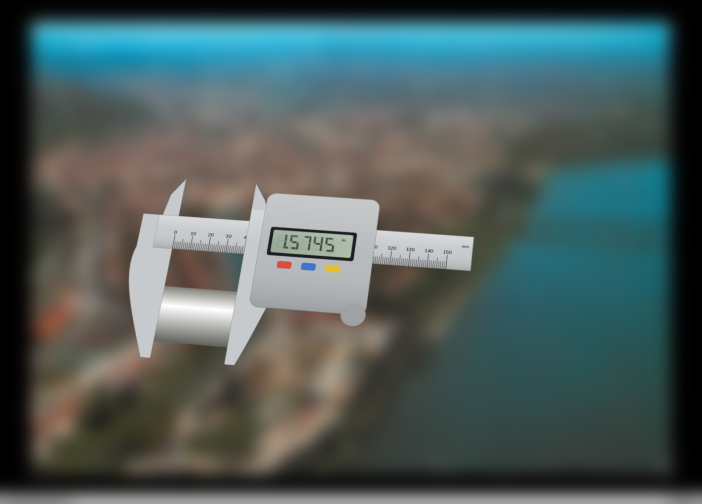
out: **1.5745** in
